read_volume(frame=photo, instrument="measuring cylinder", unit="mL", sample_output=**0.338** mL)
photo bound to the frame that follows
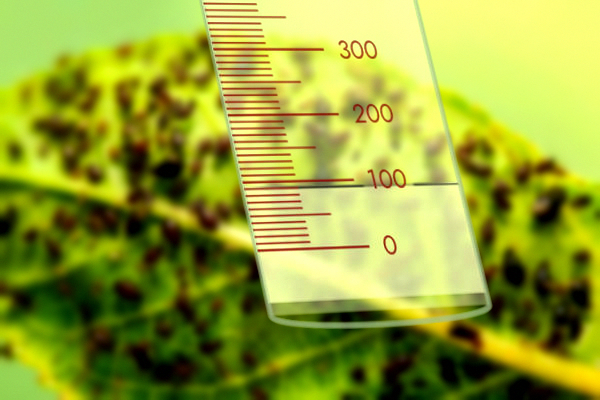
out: **90** mL
